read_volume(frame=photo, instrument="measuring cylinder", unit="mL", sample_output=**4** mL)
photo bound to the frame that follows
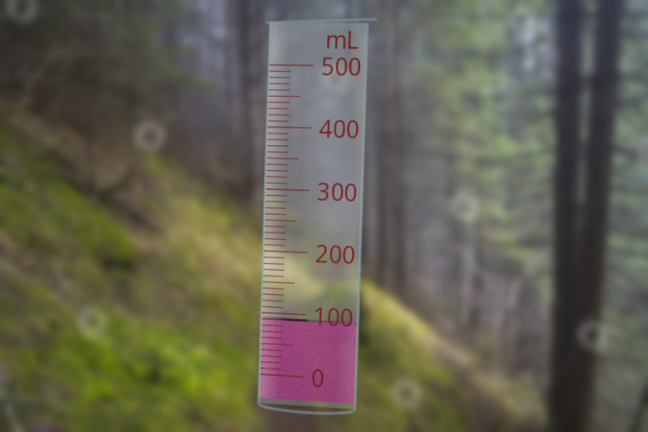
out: **90** mL
